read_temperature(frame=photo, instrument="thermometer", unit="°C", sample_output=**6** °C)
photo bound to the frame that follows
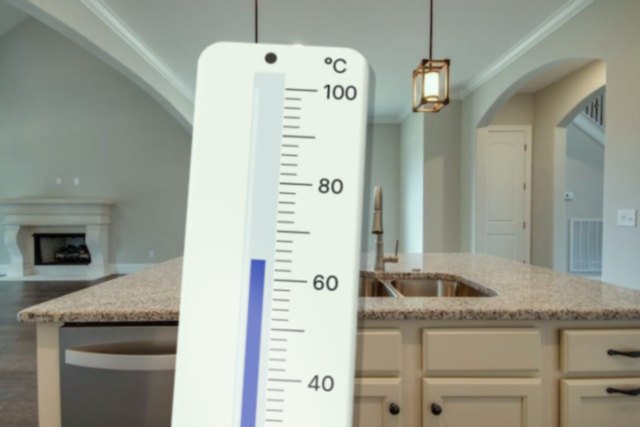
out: **64** °C
